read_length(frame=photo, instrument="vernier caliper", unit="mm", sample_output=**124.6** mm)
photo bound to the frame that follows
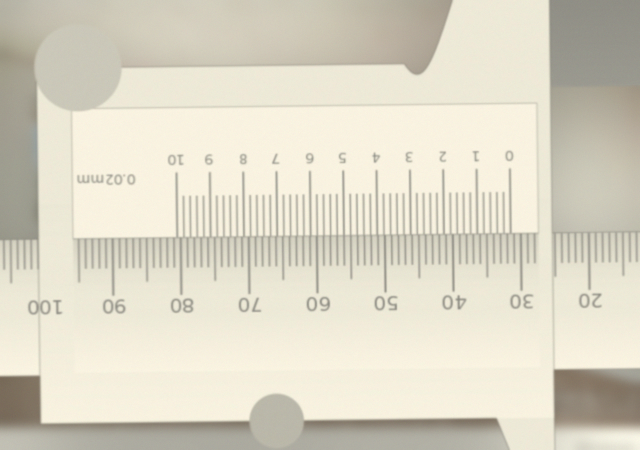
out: **31.5** mm
